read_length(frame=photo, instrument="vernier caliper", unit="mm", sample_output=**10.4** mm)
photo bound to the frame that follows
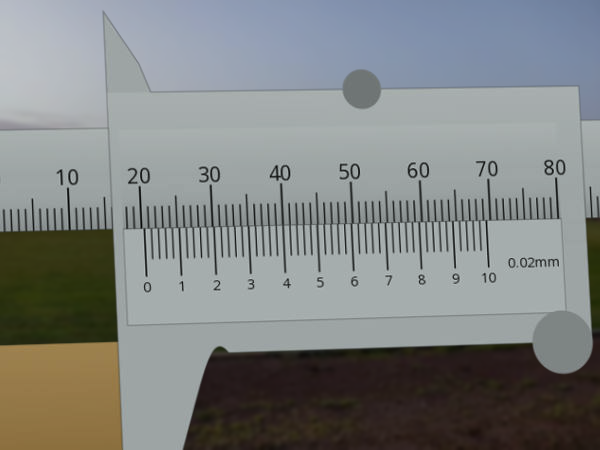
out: **20.4** mm
